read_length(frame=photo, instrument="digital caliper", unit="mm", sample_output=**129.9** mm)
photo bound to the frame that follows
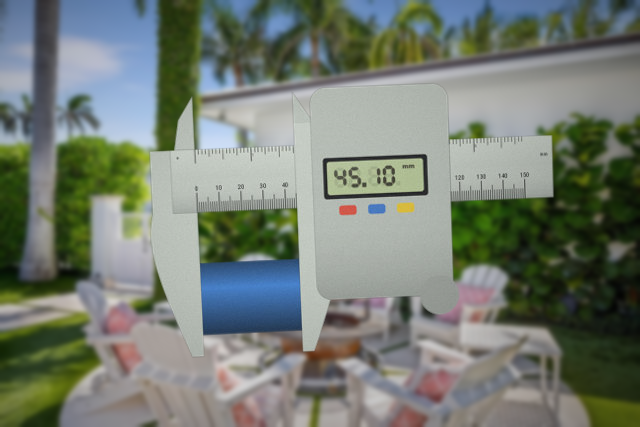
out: **45.10** mm
